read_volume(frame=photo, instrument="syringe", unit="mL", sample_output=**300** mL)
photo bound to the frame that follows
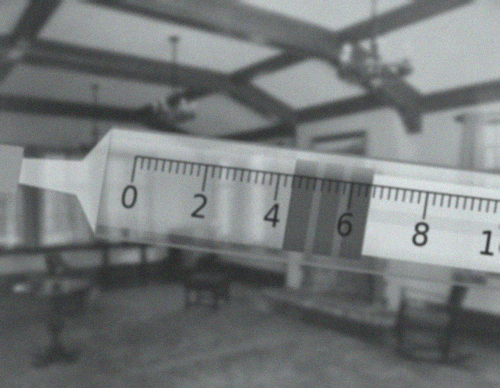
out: **4.4** mL
